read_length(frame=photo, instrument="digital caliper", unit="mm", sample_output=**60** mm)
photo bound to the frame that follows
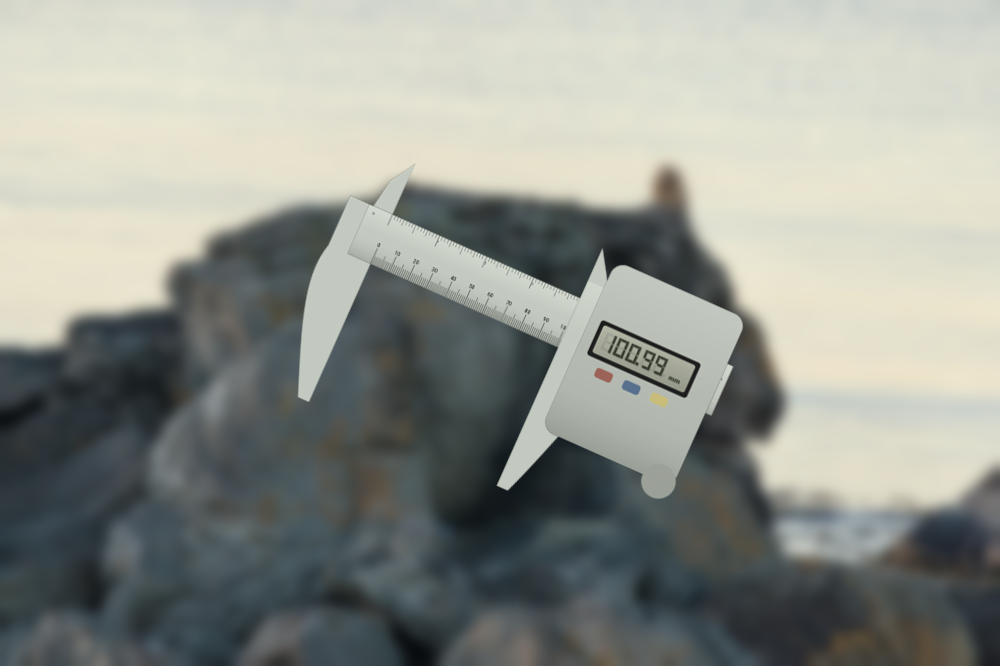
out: **100.99** mm
